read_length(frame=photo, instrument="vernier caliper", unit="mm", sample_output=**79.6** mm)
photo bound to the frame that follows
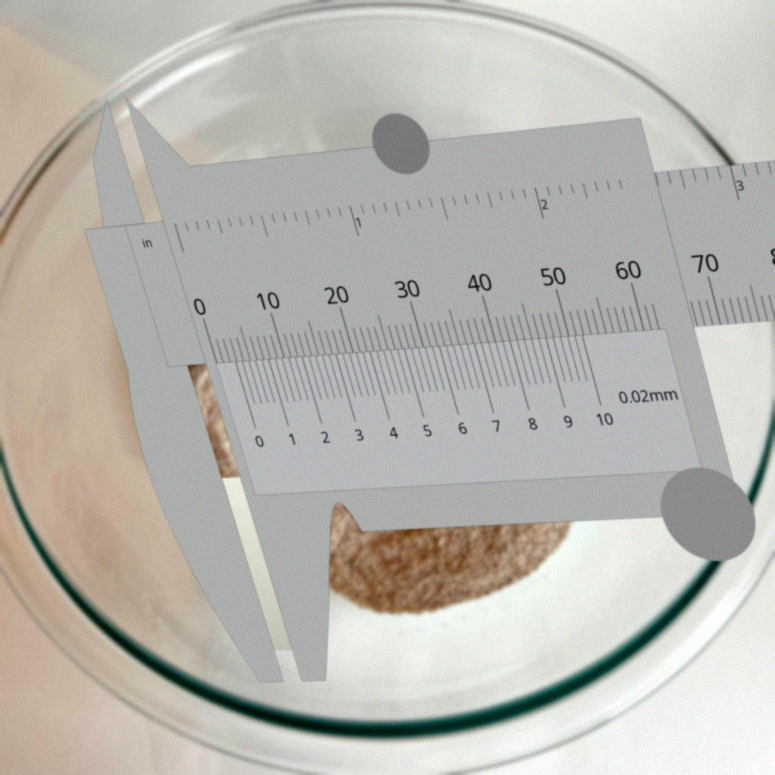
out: **2.8** mm
